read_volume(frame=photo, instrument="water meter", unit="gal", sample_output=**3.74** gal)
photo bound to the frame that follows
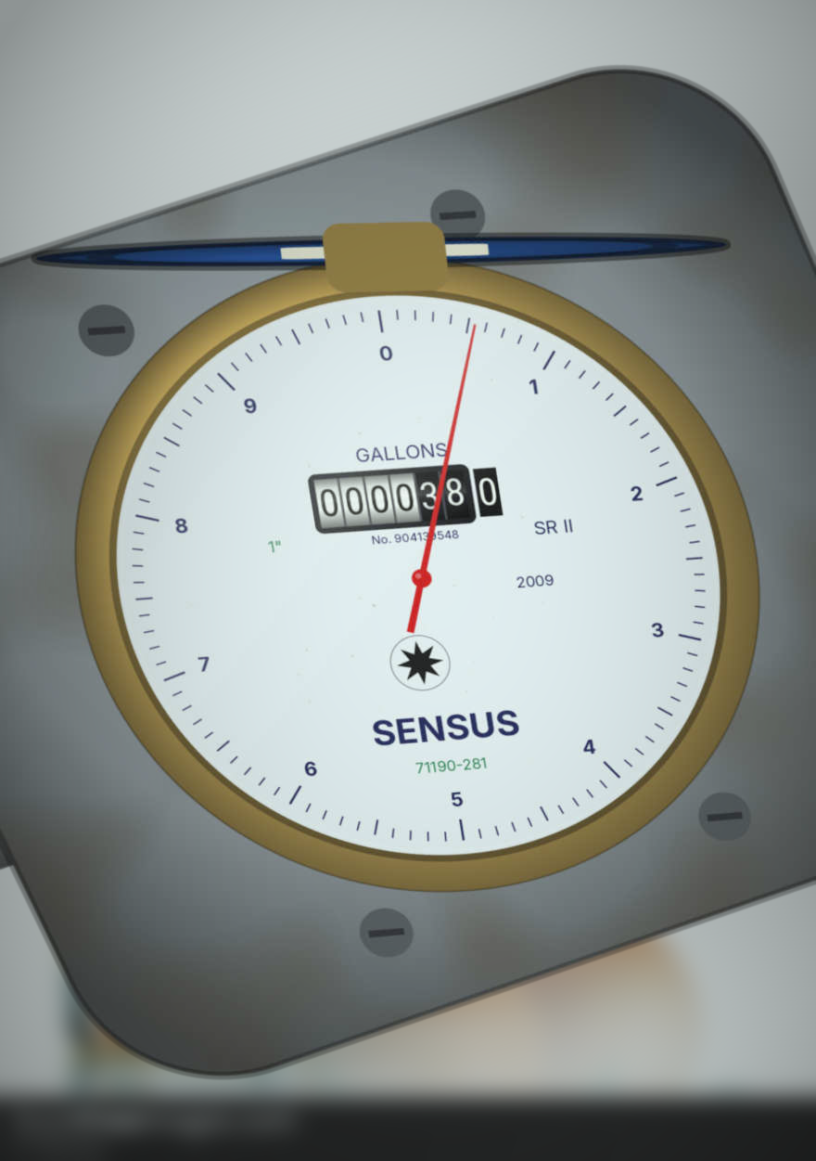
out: **380.5** gal
